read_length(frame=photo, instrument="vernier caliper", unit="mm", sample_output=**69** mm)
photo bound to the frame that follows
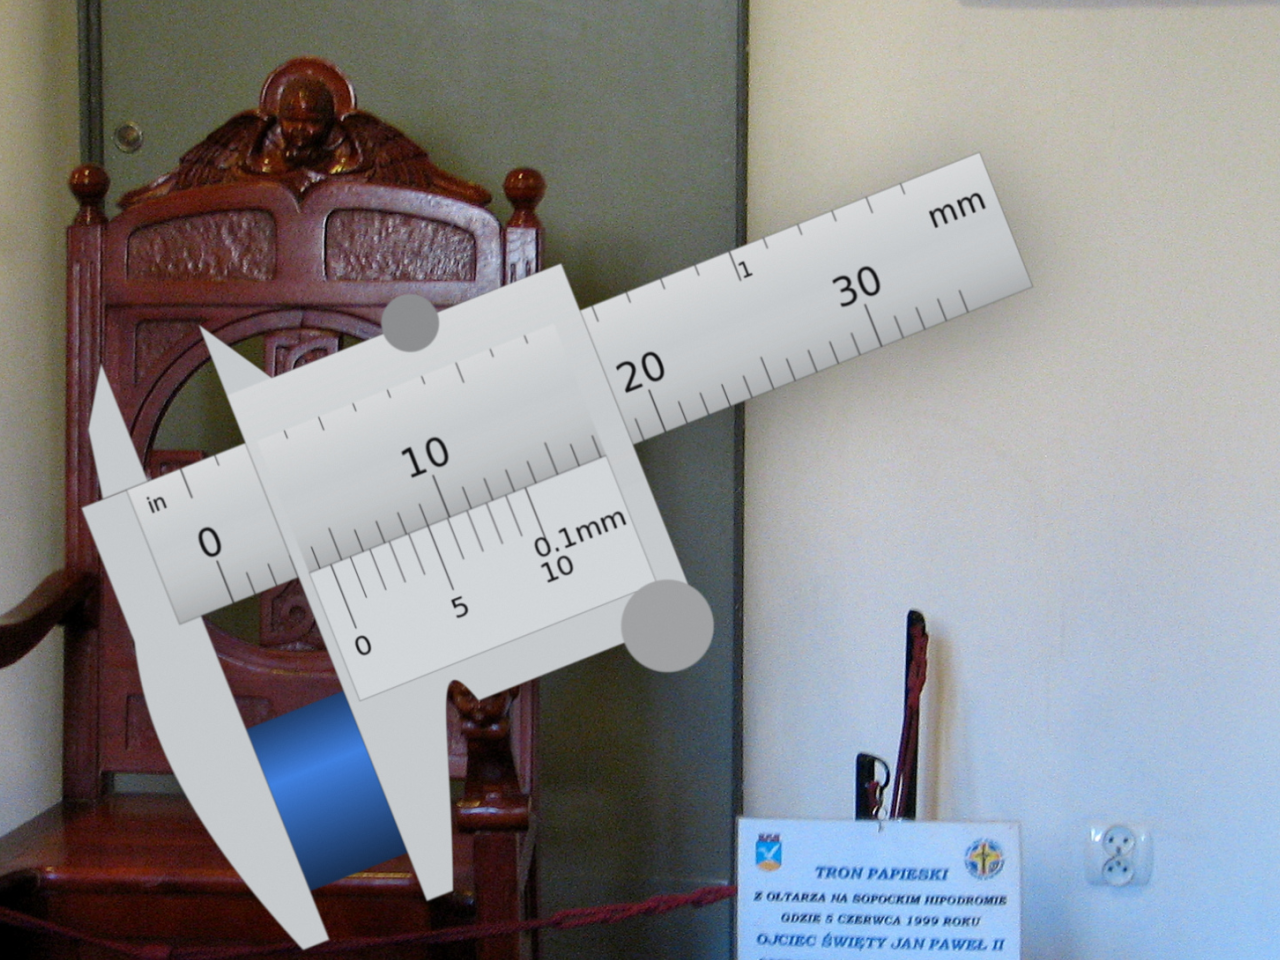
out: **4.5** mm
